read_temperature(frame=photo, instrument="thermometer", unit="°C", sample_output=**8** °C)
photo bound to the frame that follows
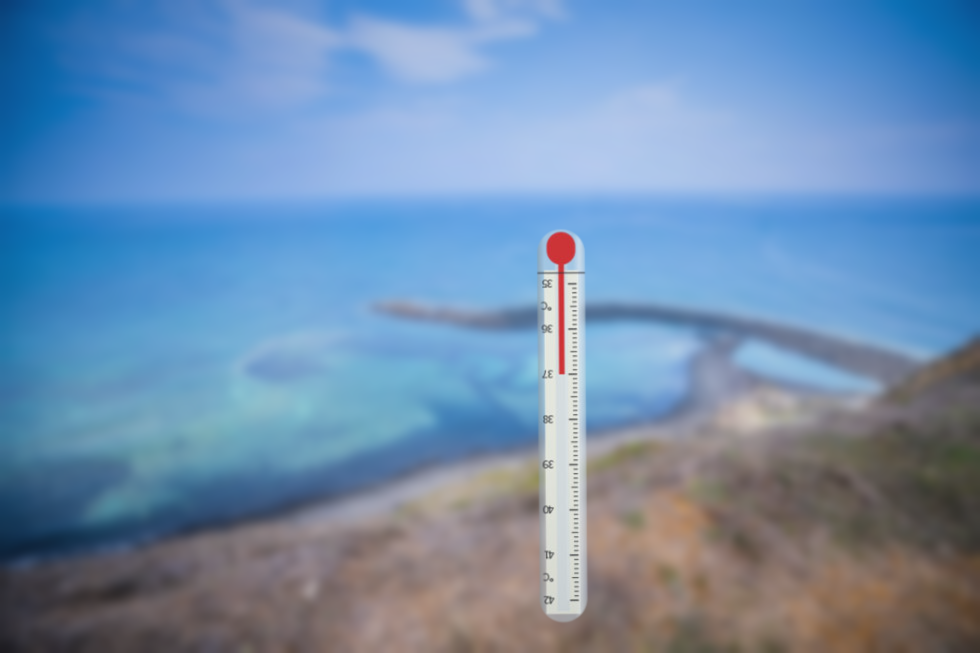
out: **37** °C
